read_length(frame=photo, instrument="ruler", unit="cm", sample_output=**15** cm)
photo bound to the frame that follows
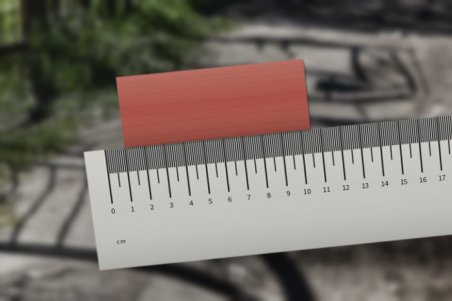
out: **9.5** cm
